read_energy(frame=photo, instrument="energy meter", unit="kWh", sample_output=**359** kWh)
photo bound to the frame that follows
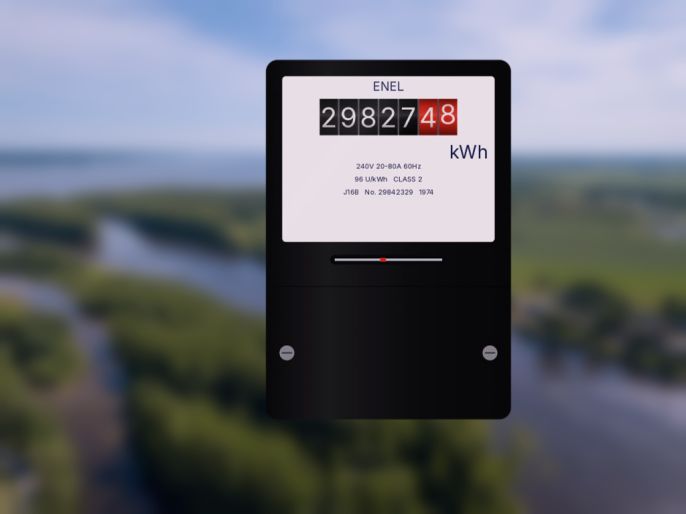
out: **29827.48** kWh
